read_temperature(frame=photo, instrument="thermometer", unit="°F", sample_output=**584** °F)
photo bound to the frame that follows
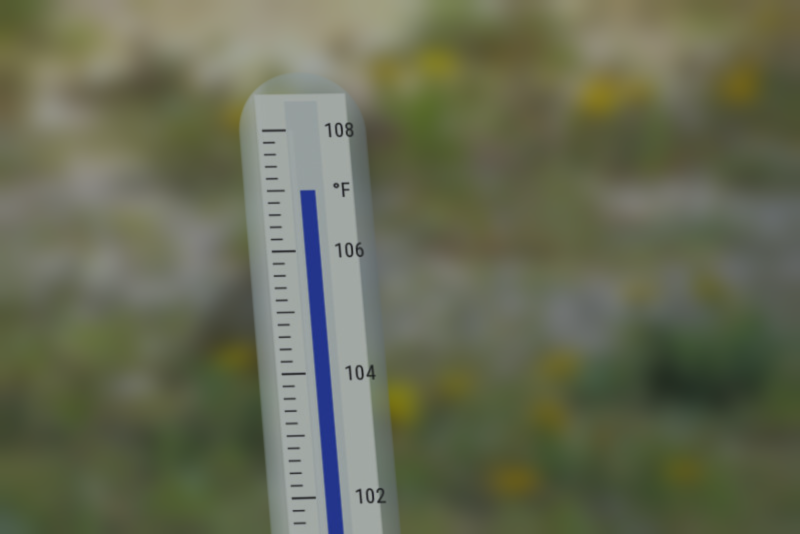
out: **107** °F
